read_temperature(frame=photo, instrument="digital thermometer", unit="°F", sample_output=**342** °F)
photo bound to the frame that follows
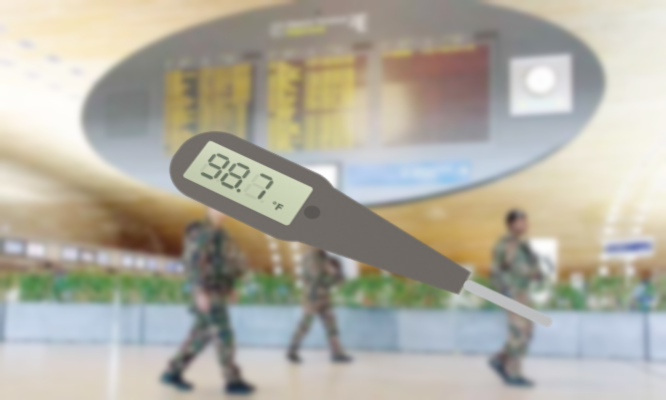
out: **98.7** °F
